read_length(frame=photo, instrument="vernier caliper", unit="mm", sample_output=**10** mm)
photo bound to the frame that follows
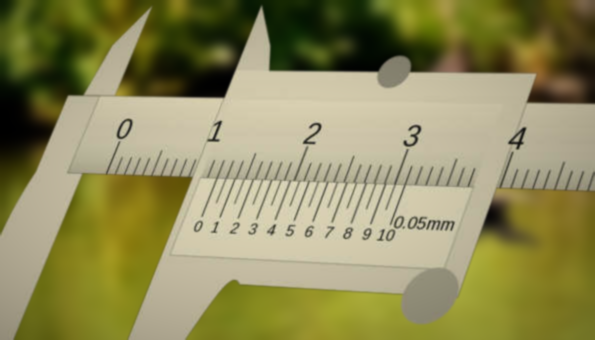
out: **12.0** mm
